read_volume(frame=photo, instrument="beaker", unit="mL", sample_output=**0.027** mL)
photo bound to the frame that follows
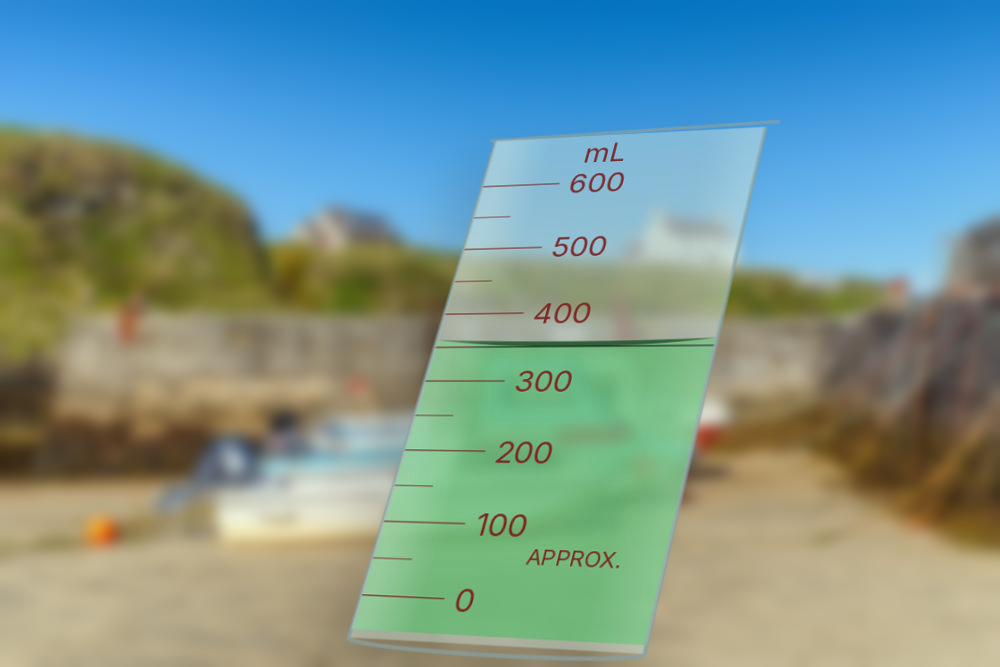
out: **350** mL
